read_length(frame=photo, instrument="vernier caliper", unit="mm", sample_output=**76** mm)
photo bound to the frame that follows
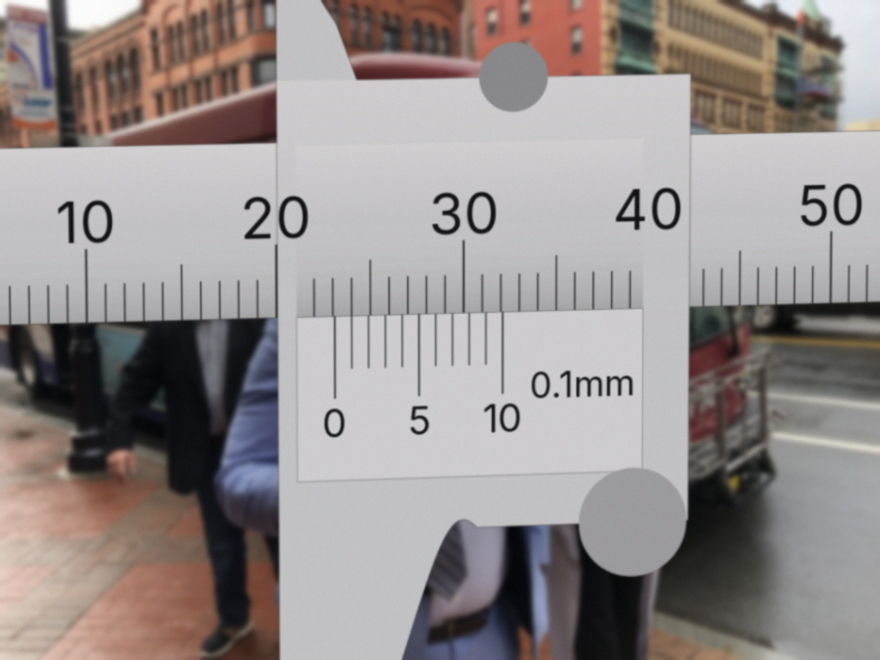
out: **23.1** mm
